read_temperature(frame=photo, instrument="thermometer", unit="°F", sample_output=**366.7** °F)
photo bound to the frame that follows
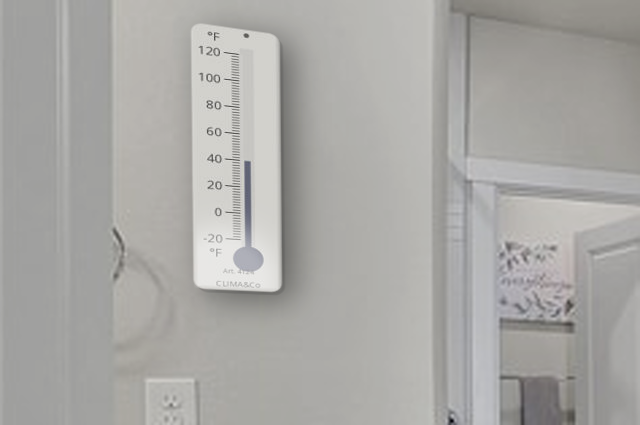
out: **40** °F
